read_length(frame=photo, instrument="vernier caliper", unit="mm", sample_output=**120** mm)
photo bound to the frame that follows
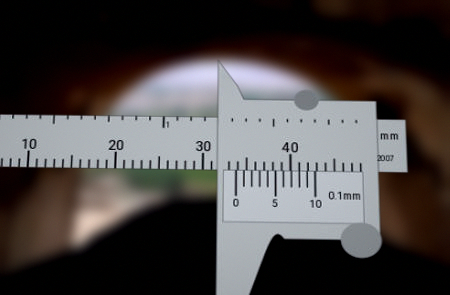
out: **33.8** mm
